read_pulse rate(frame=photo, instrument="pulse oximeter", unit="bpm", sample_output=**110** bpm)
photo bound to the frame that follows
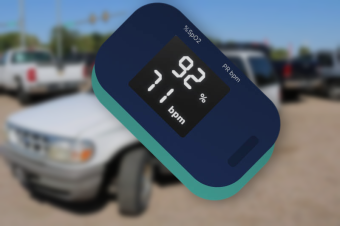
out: **71** bpm
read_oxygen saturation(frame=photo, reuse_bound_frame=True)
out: **92** %
